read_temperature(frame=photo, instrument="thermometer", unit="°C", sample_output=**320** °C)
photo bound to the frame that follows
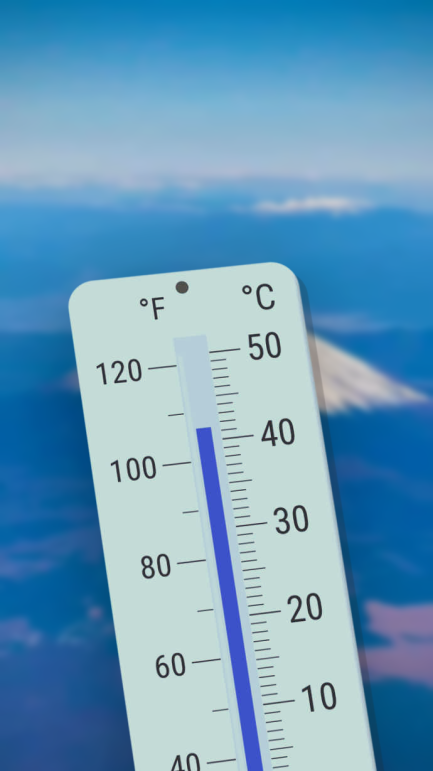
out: **41.5** °C
